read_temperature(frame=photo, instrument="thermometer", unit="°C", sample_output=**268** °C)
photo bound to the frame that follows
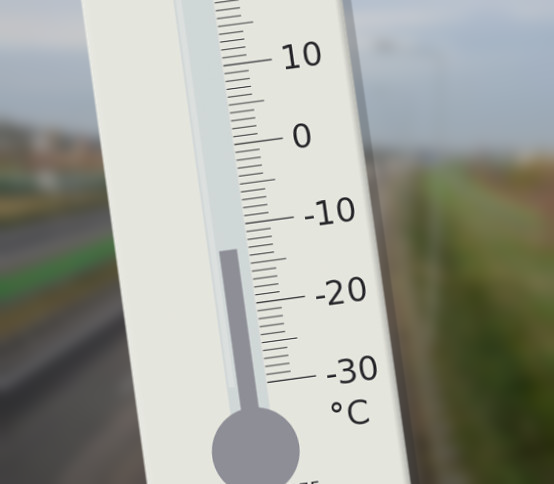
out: **-13** °C
